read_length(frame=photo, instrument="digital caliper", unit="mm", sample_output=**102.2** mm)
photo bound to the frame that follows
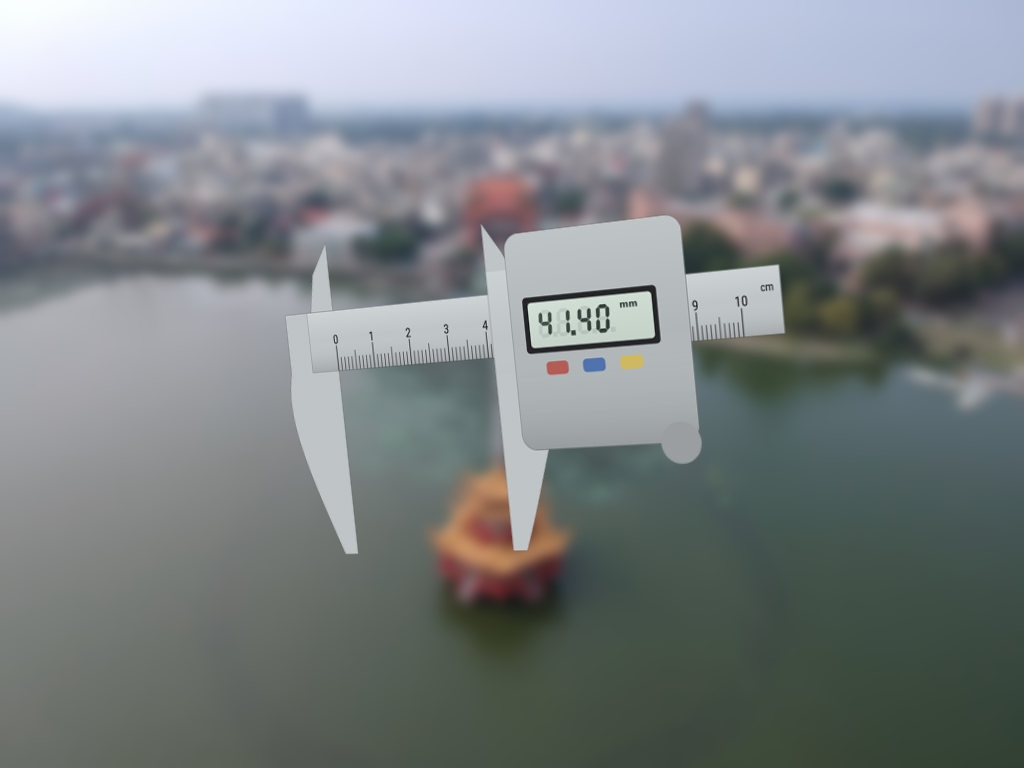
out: **41.40** mm
